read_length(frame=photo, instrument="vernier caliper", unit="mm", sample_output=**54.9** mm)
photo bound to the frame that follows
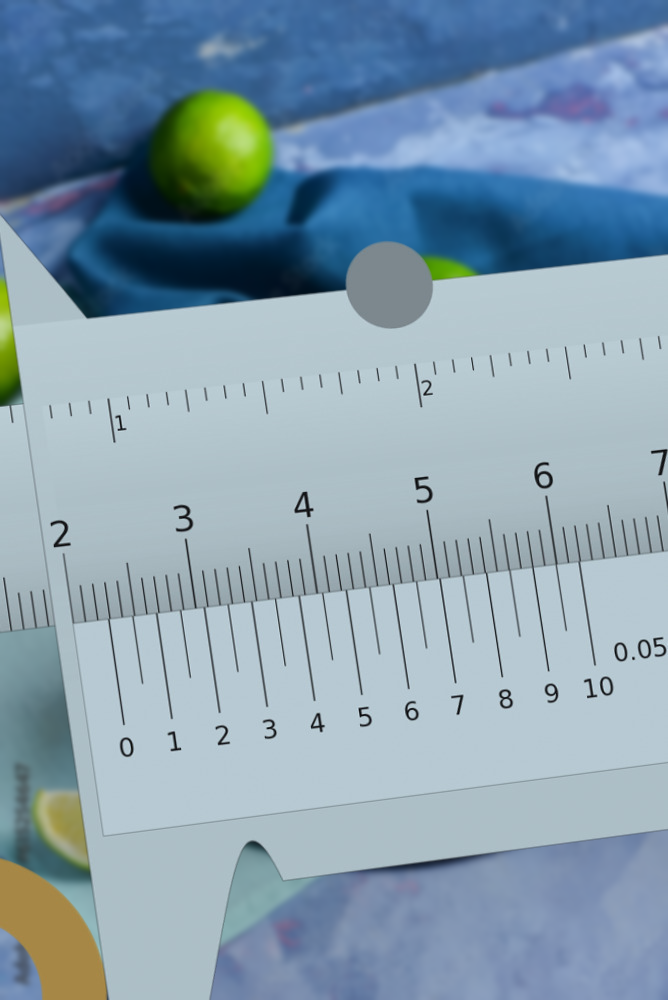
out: **22.9** mm
